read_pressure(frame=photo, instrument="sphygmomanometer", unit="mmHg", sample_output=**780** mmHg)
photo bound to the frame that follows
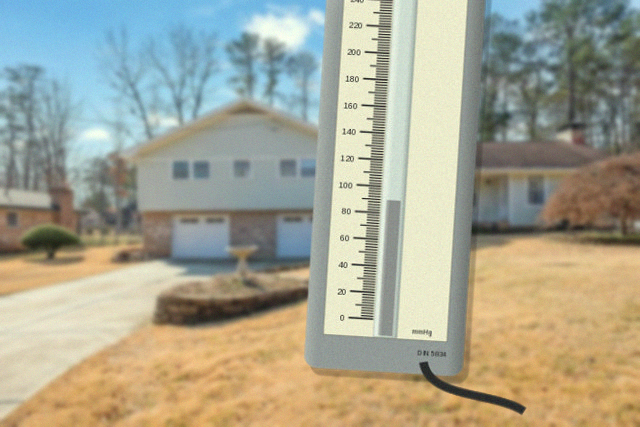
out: **90** mmHg
